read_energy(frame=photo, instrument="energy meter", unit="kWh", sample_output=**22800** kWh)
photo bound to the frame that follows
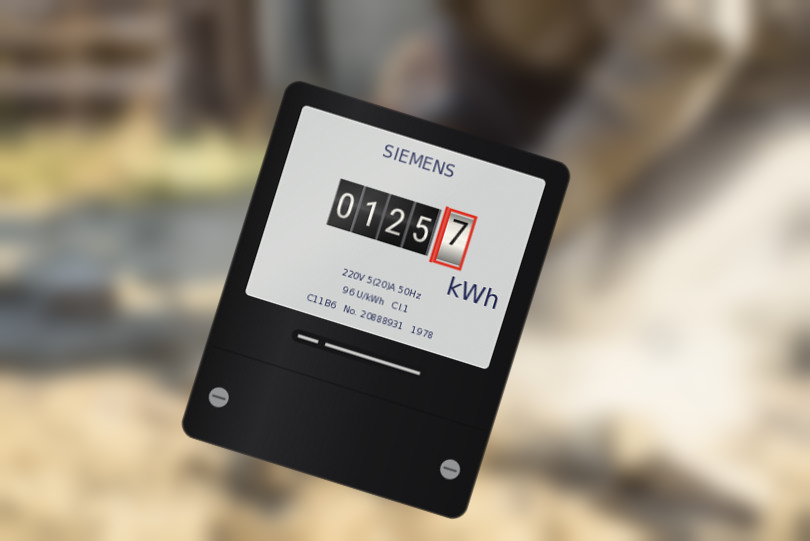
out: **125.7** kWh
